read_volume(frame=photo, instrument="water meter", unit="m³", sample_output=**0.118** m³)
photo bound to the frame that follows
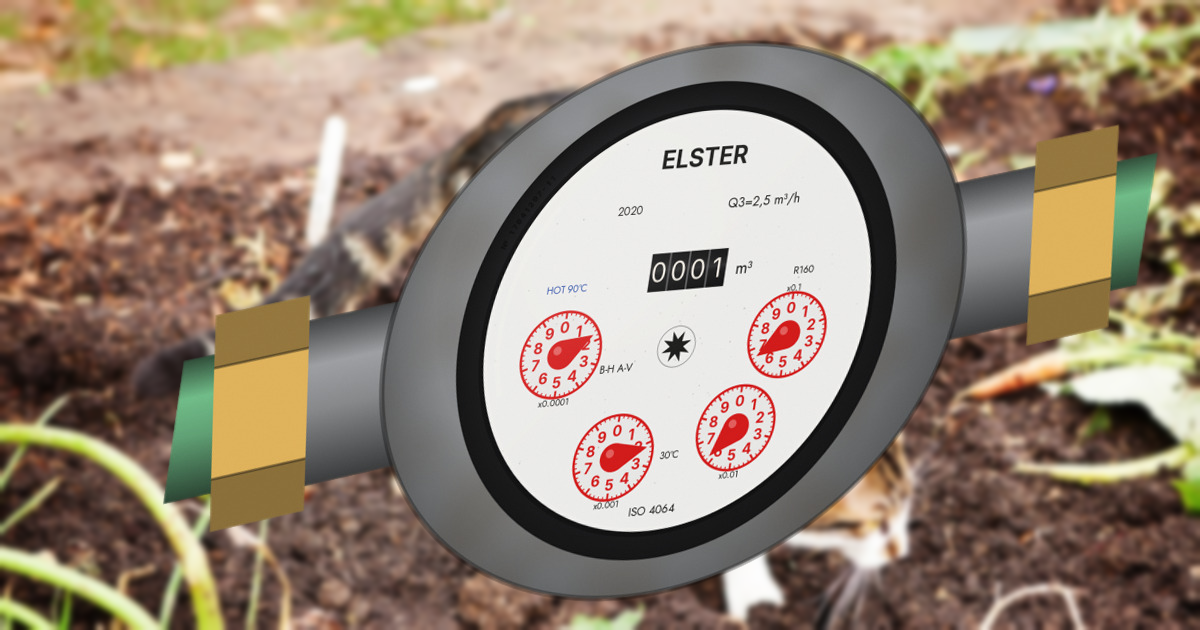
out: **1.6621** m³
